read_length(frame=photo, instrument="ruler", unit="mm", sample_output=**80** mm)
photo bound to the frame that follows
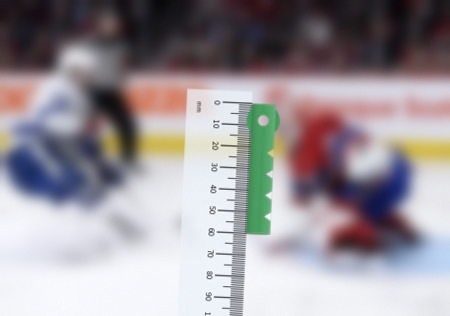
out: **60** mm
